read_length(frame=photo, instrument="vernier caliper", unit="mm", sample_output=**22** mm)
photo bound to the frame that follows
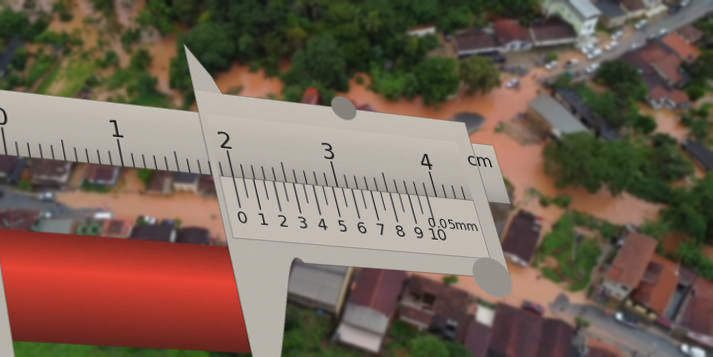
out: **20.0** mm
